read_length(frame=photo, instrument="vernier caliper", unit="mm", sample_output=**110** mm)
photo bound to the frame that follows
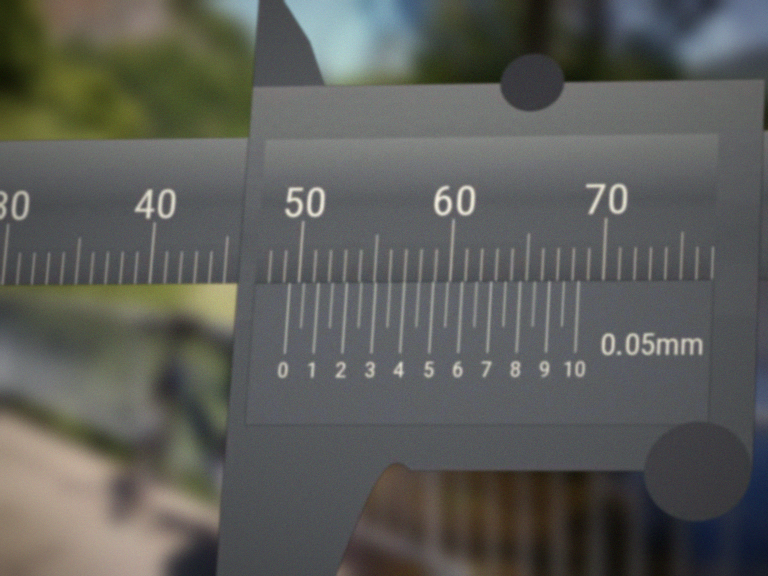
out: **49.4** mm
